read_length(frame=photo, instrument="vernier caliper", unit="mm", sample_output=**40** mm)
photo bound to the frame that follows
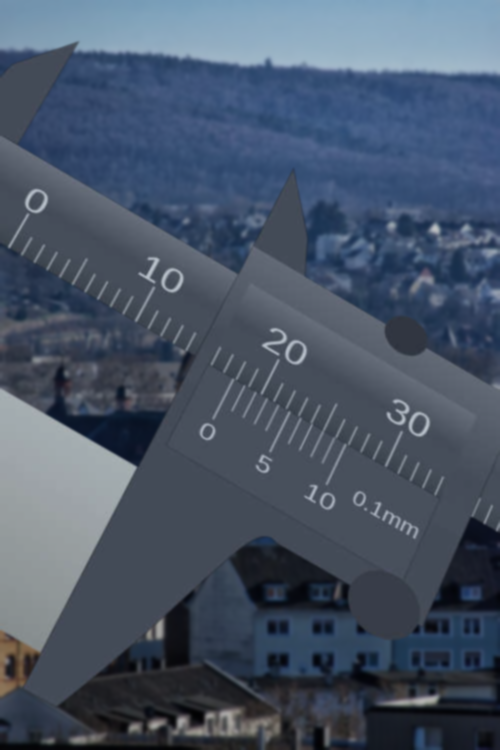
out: **17.8** mm
